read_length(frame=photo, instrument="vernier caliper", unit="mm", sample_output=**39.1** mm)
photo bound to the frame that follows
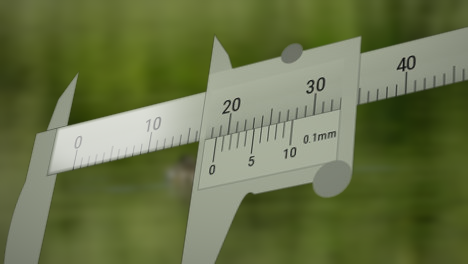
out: **18.6** mm
